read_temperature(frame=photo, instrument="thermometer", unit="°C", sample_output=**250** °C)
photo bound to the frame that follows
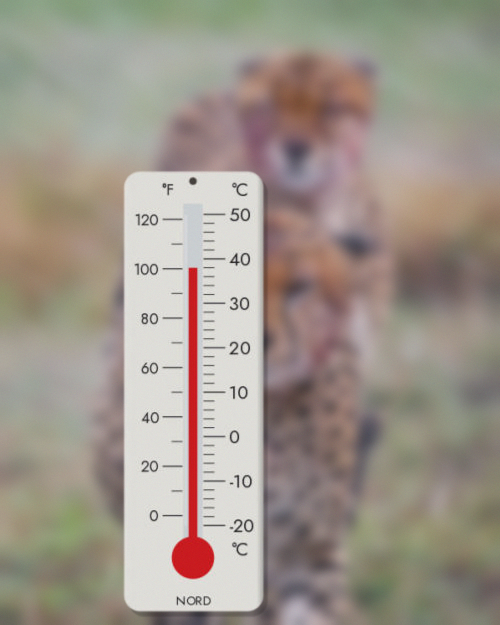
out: **38** °C
